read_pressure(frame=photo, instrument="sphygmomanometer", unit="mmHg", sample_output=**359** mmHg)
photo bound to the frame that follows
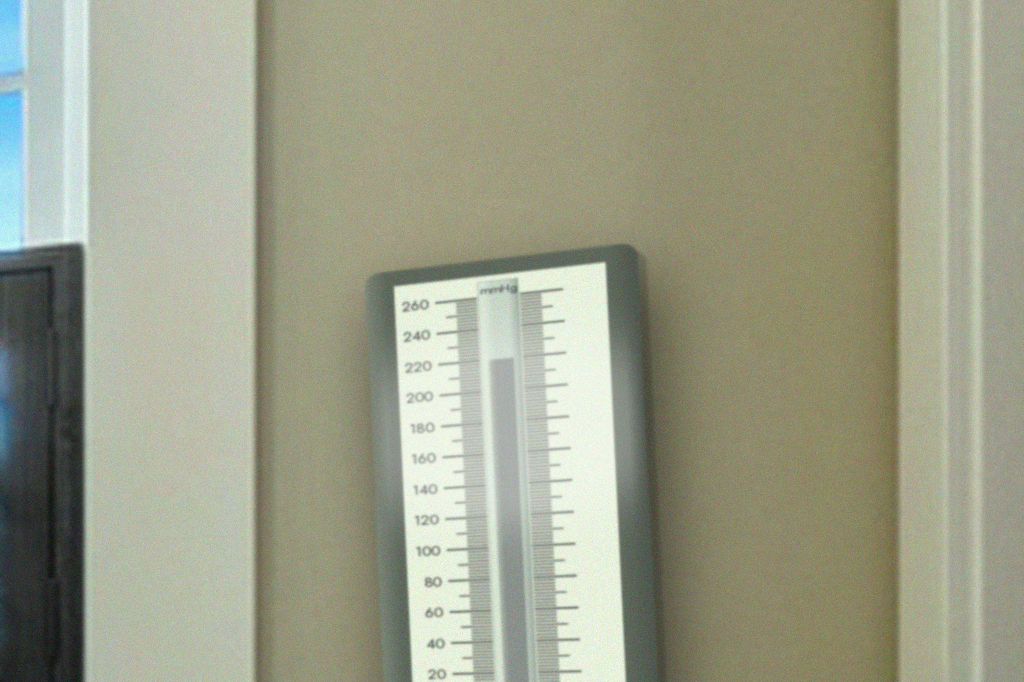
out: **220** mmHg
